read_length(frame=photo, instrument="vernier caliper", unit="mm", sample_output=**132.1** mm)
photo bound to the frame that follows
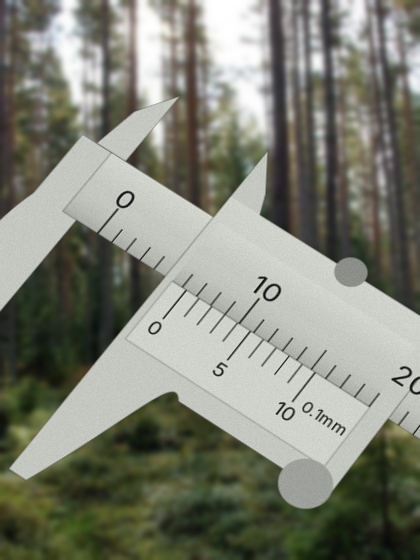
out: **6.3** mm
